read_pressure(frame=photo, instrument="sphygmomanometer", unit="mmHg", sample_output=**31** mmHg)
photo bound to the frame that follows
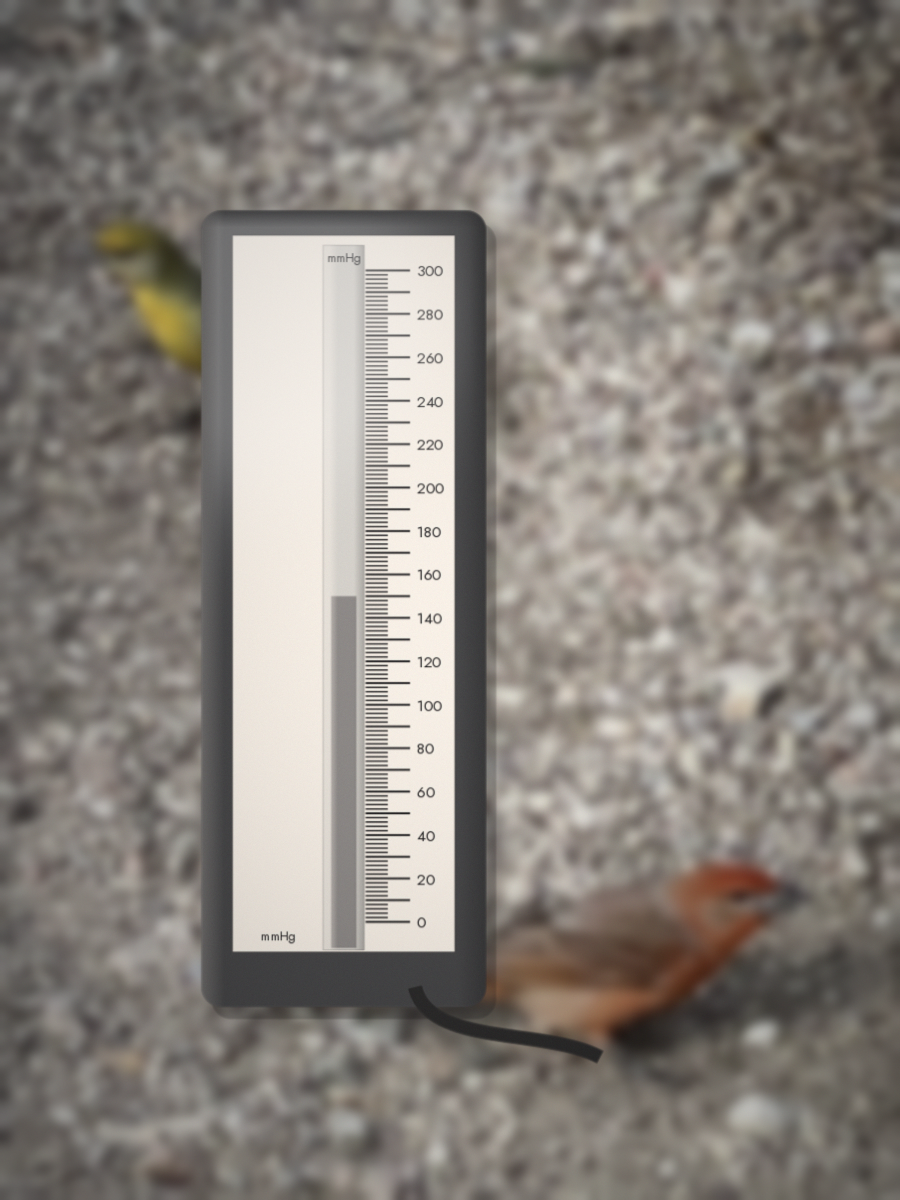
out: **150** mmHg
